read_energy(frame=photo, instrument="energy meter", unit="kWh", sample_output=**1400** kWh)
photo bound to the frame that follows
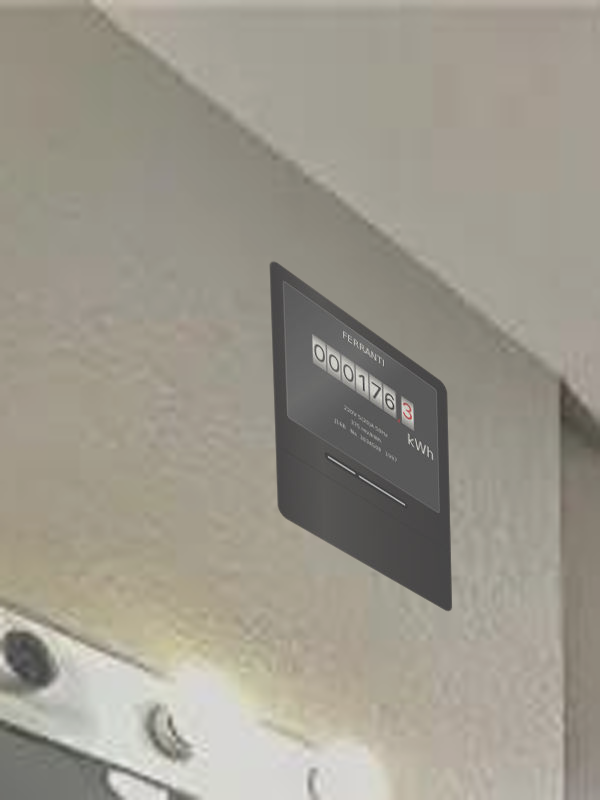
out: **176.3** kWh
